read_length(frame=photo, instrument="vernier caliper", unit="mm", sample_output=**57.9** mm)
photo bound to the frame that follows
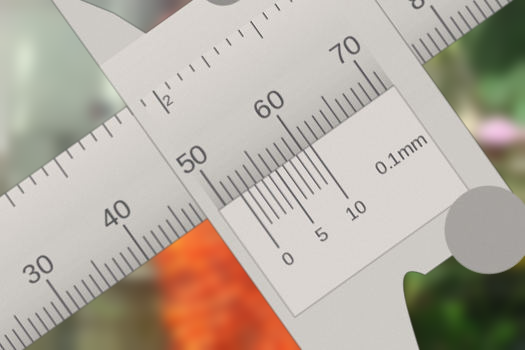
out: **52.0** mm
